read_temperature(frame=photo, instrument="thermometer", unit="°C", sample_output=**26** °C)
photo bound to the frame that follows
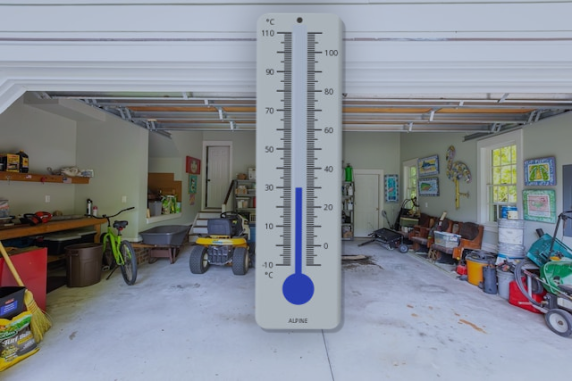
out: **30** °C
